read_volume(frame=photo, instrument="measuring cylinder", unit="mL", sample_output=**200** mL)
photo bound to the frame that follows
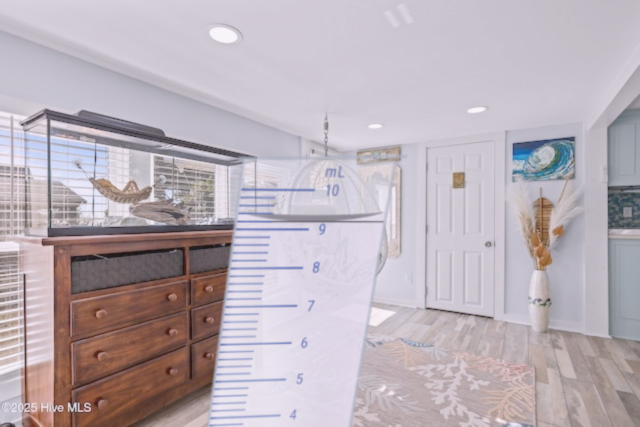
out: **9.2** mL
